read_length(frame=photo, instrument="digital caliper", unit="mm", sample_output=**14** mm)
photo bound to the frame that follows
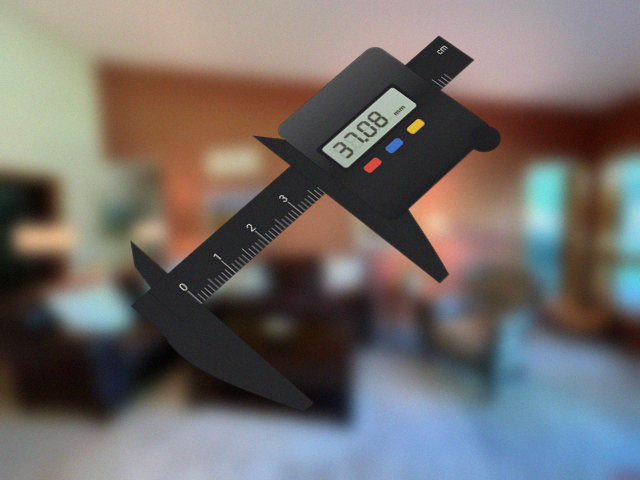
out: **37.08** mm
